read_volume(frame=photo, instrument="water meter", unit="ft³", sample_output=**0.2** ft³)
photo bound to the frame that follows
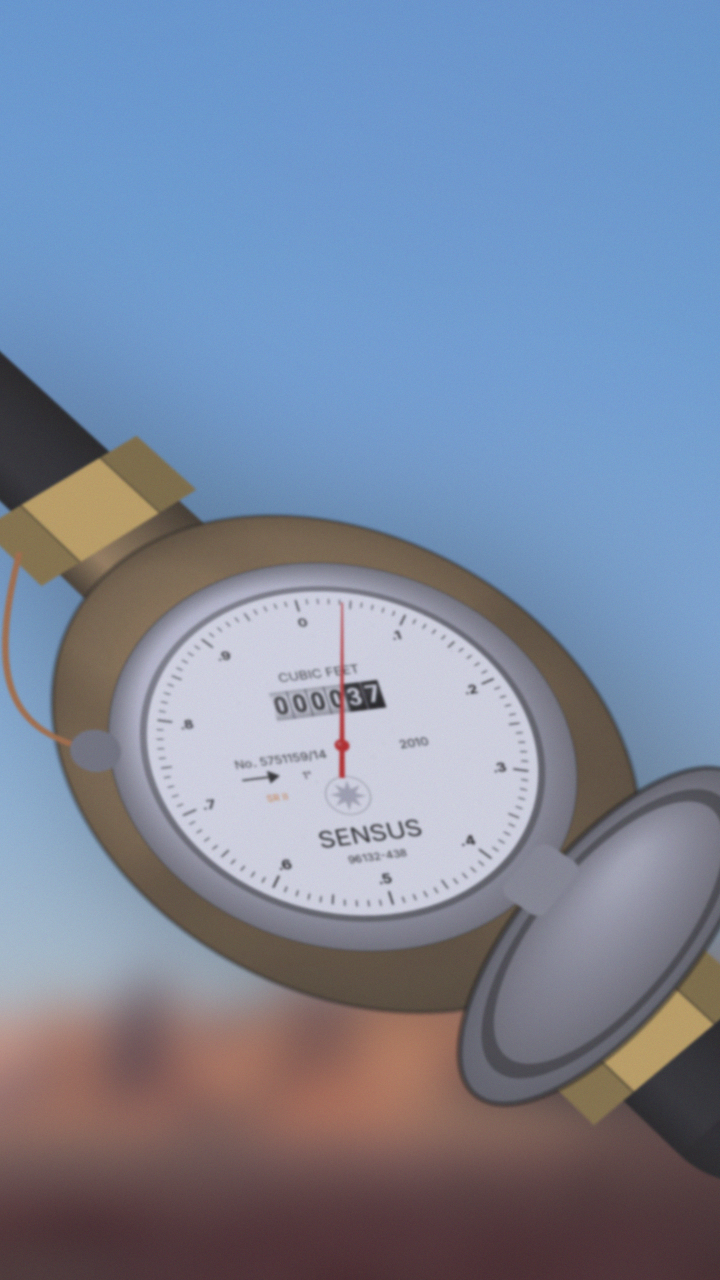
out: **37.04** ft³
